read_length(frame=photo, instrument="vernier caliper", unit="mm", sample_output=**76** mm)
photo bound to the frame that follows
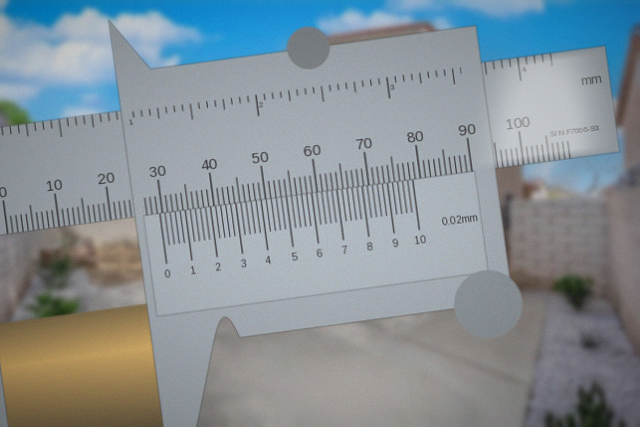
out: **29.5** mm
